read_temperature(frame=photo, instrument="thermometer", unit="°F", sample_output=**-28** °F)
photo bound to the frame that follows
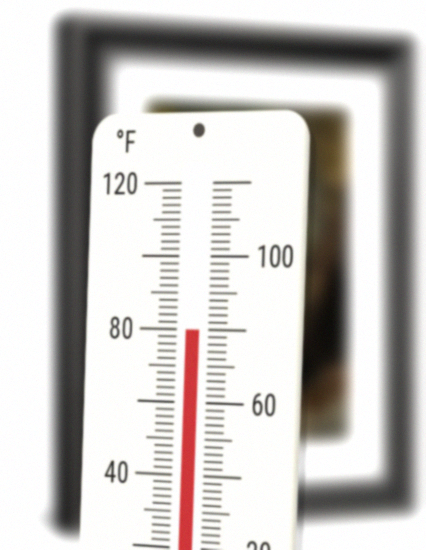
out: **80** °F
